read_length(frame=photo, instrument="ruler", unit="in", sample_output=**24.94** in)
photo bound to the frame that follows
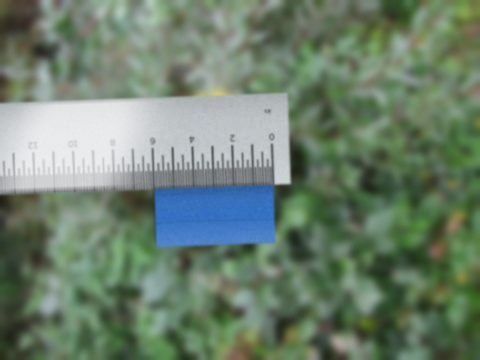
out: **6** in
